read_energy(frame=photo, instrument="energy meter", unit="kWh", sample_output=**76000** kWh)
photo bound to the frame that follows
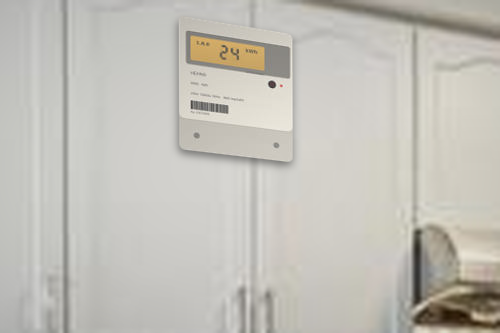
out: **24** kWh
